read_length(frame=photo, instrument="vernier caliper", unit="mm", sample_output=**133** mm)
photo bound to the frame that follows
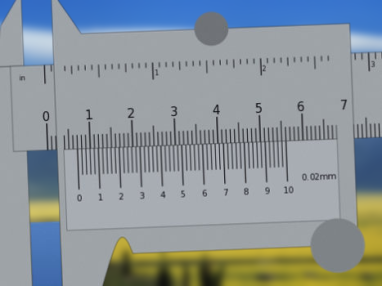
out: **7.0** mm
